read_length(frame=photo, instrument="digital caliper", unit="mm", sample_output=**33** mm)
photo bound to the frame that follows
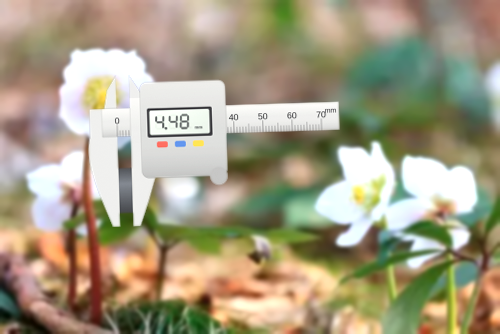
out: **4.48** mm
